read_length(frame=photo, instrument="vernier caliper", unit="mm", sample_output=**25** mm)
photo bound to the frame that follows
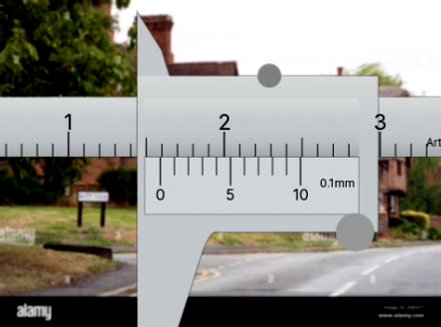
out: **15.9** mm
